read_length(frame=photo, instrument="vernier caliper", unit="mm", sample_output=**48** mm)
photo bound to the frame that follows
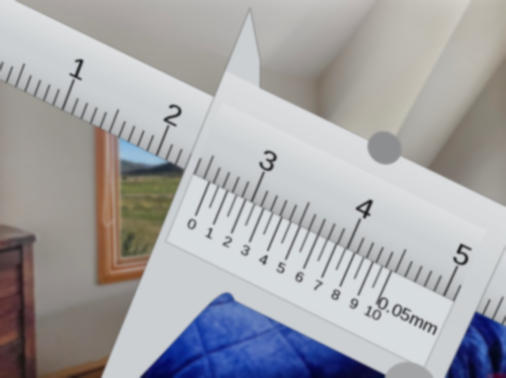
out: **25.6** mm
